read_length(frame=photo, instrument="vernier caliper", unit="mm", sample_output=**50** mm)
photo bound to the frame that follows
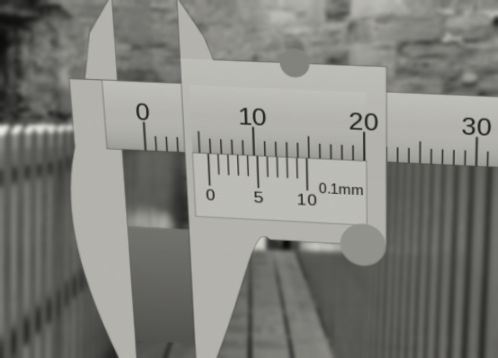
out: **5.8** mm
